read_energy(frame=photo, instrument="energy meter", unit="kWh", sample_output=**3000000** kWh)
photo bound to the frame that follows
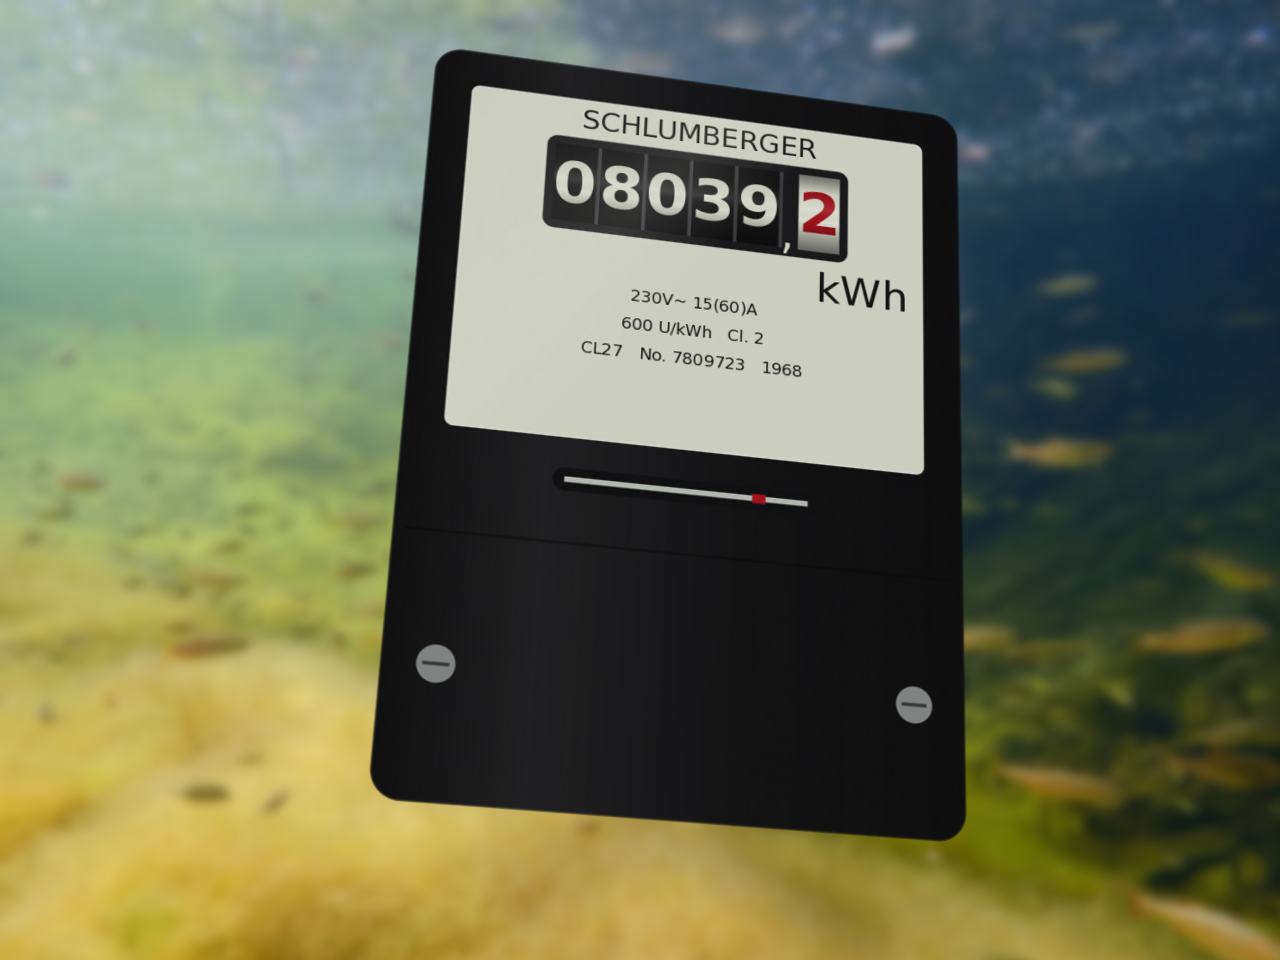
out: **8039.2** kWh
